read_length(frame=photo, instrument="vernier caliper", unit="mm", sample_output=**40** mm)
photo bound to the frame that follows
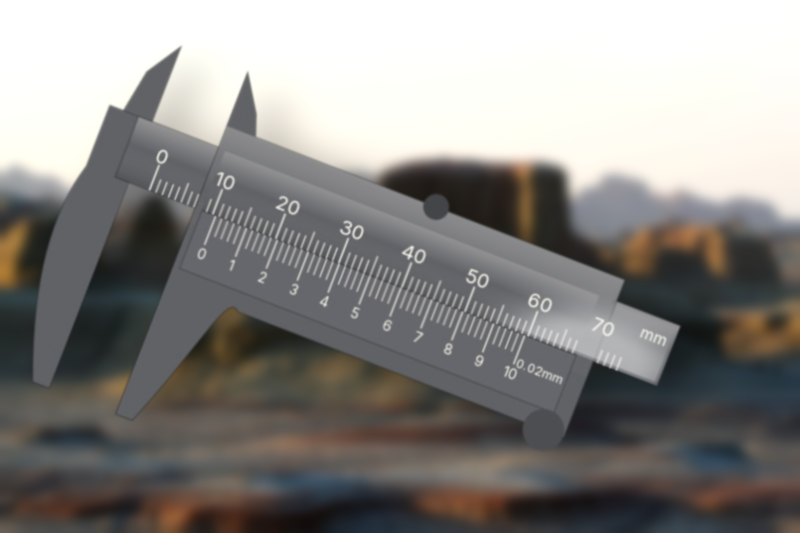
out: **10.5** mm
